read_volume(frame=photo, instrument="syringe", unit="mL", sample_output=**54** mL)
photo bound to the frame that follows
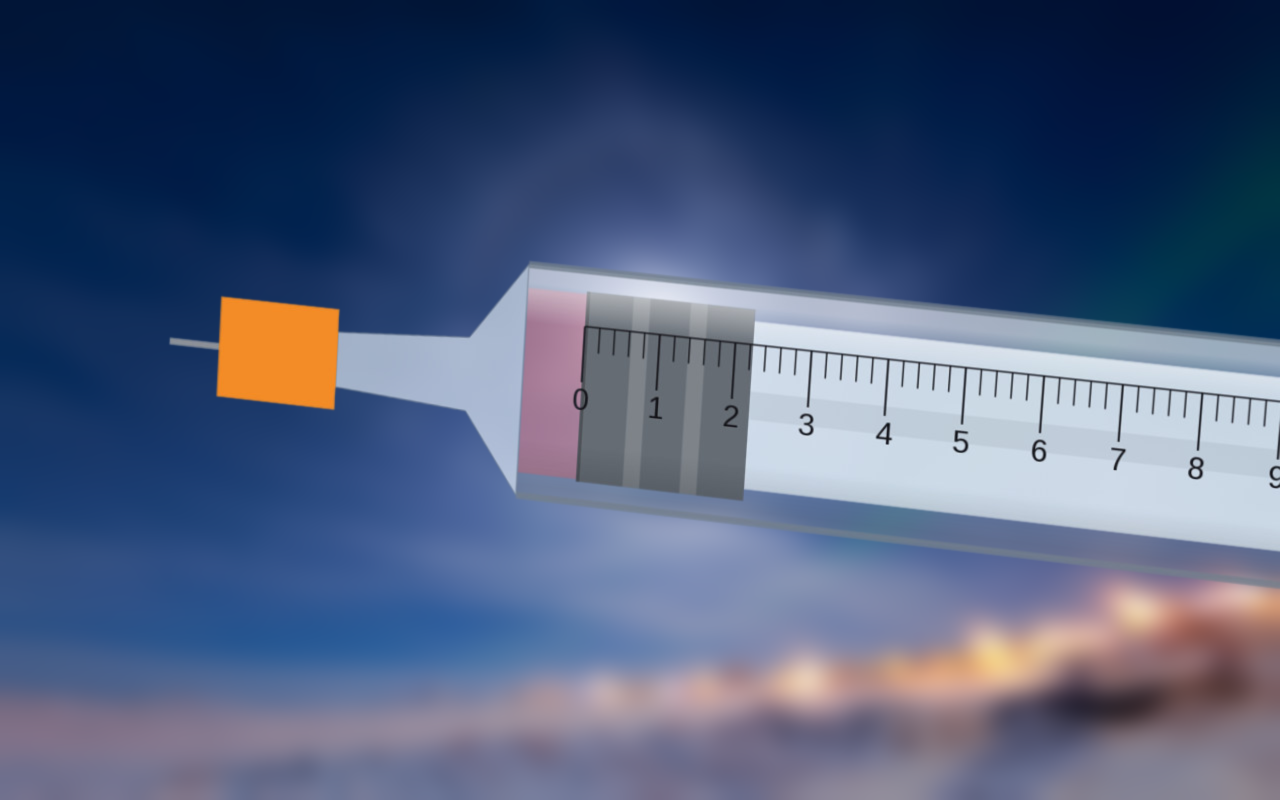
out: **0** mL
